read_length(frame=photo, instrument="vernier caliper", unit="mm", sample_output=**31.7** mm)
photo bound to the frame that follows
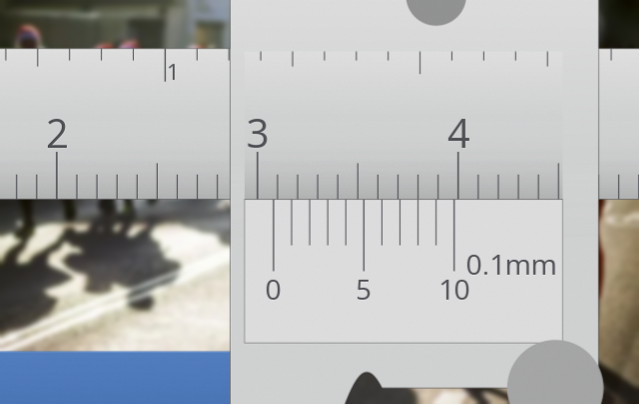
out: **30.8** mm
